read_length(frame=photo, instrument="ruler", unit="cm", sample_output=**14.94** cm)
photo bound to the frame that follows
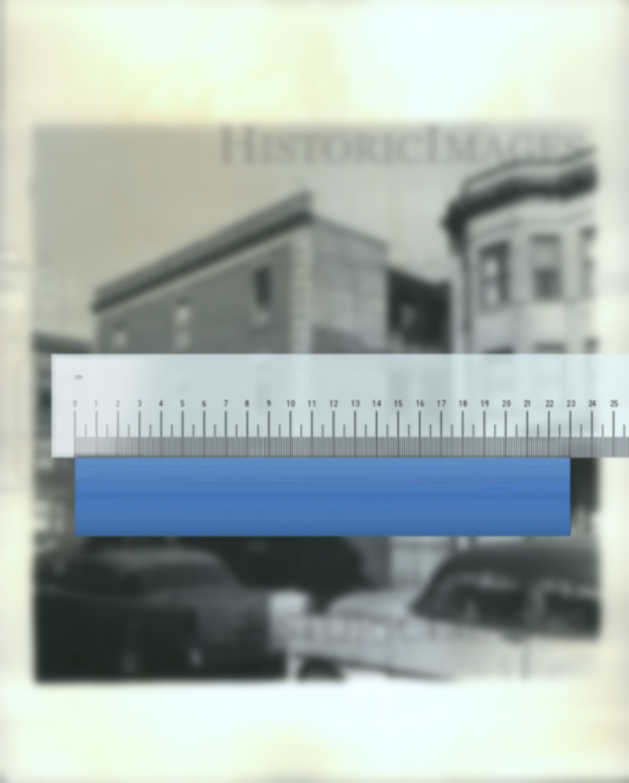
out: **23** cm
